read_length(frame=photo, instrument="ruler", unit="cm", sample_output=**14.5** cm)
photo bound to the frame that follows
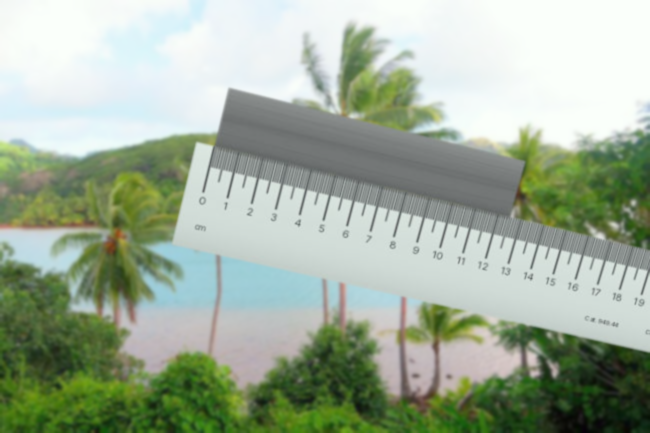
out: **12.5** cm
